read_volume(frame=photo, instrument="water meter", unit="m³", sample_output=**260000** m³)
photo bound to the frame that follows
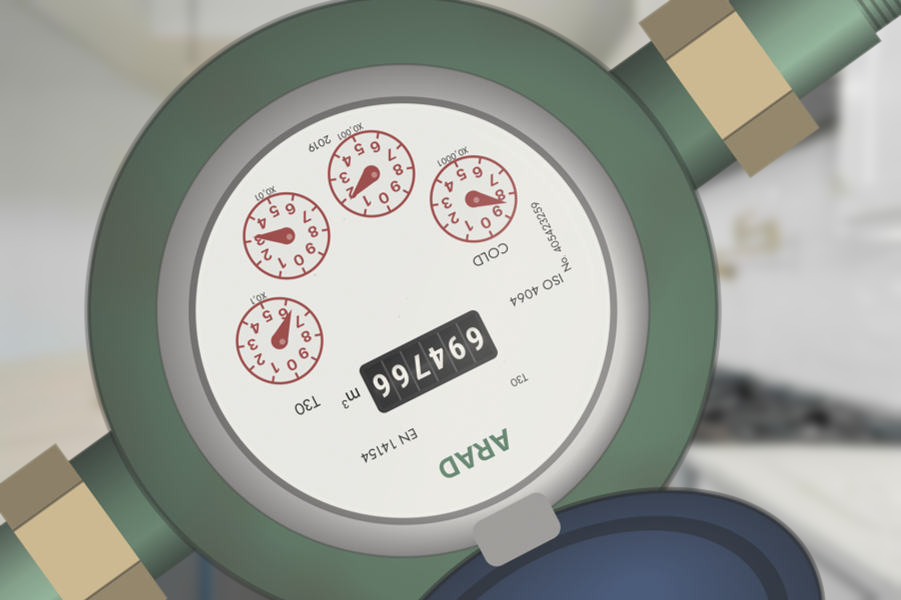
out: **694766.6318** m³
